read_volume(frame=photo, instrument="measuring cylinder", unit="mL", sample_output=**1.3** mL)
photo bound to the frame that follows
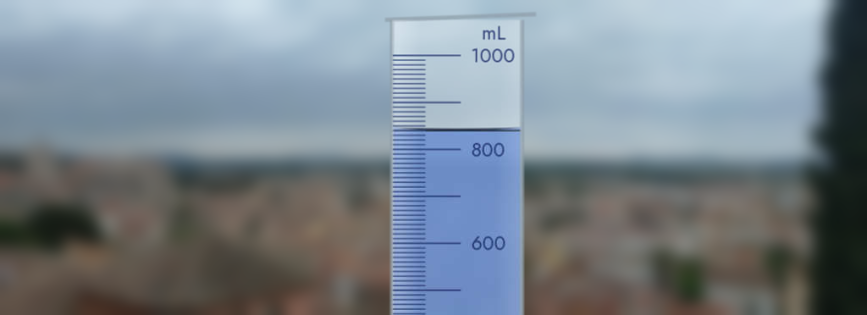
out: **840** mL
